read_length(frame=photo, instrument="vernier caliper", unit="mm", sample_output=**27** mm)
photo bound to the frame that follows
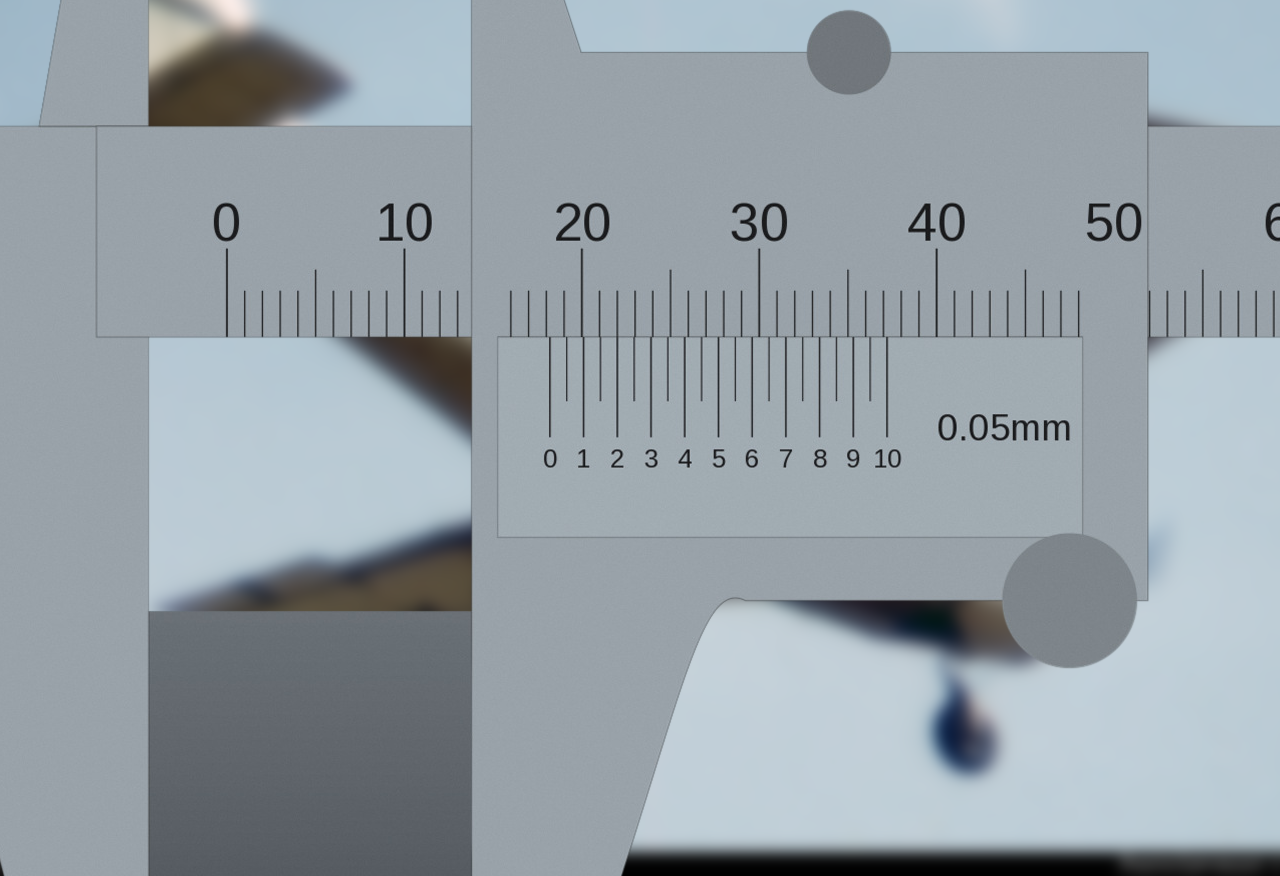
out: **18.2** mm
